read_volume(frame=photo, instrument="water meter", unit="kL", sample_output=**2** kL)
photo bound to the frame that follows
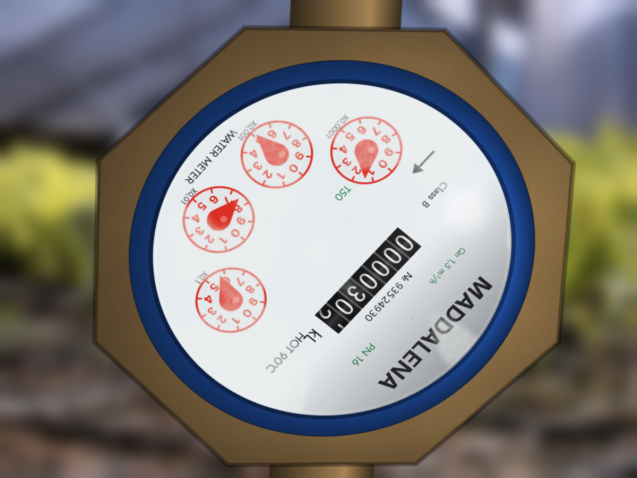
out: **301.5751** kL
